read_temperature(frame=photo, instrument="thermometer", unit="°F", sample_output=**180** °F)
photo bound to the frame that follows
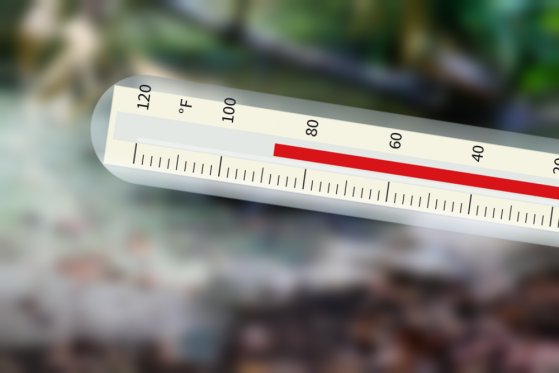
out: **88** °F
